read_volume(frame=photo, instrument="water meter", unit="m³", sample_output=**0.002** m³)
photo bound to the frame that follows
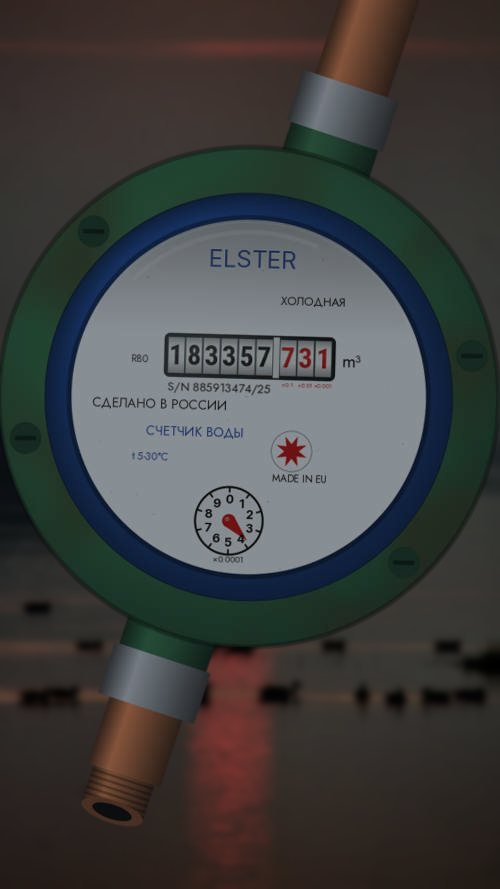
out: **183357.7313** m³
